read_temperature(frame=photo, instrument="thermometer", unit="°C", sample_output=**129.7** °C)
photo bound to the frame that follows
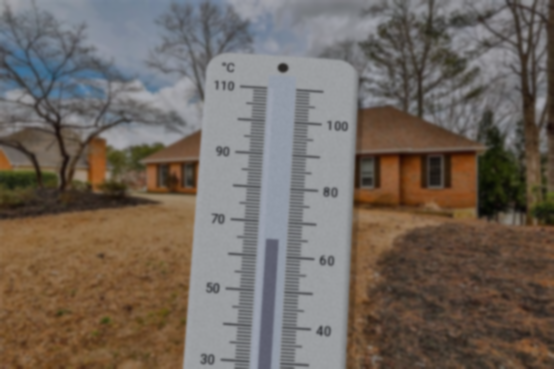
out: **65** °C
